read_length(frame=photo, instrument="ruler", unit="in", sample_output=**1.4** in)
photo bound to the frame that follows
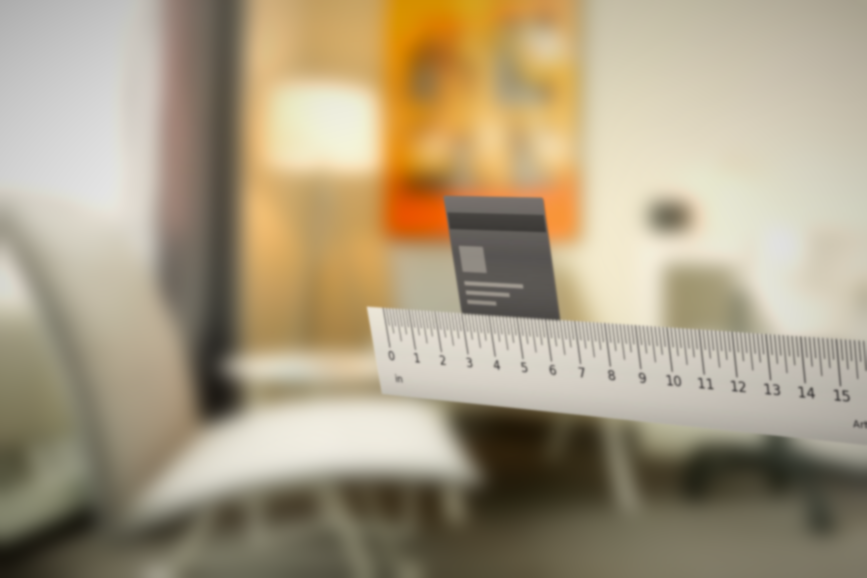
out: **3.5** in
